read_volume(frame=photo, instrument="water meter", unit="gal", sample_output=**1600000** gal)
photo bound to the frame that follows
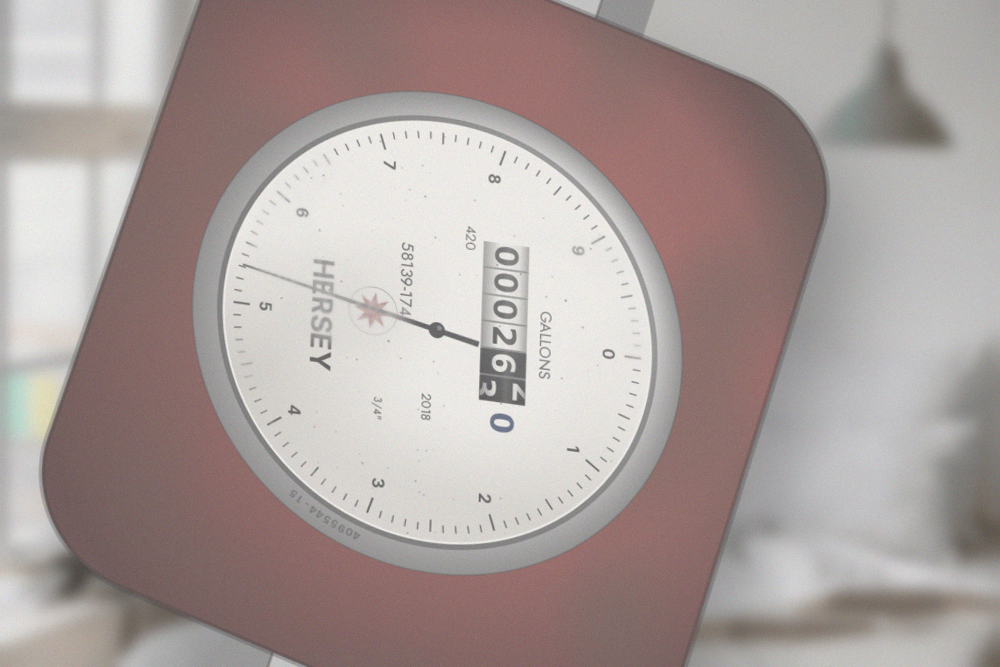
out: **2625.3** gal
